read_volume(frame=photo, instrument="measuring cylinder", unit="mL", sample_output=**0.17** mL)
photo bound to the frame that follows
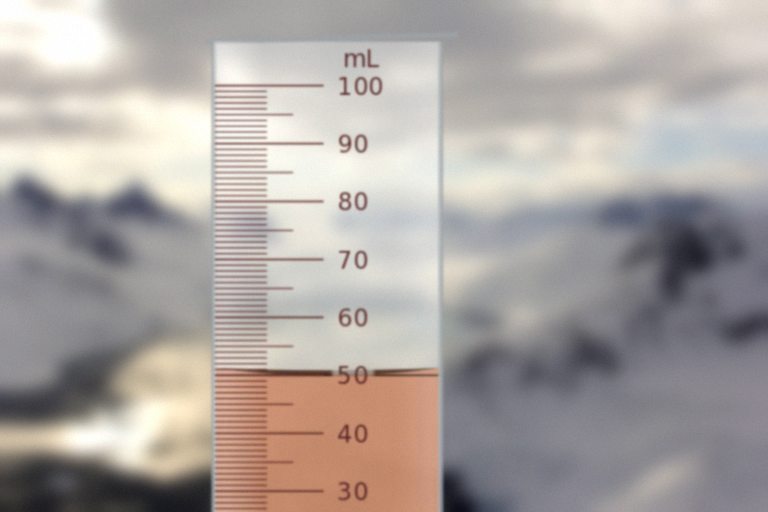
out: **50** mL
